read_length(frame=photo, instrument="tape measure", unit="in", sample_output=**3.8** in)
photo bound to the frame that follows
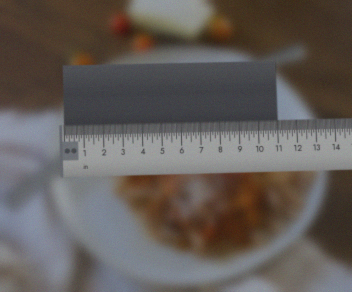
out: **11** in
